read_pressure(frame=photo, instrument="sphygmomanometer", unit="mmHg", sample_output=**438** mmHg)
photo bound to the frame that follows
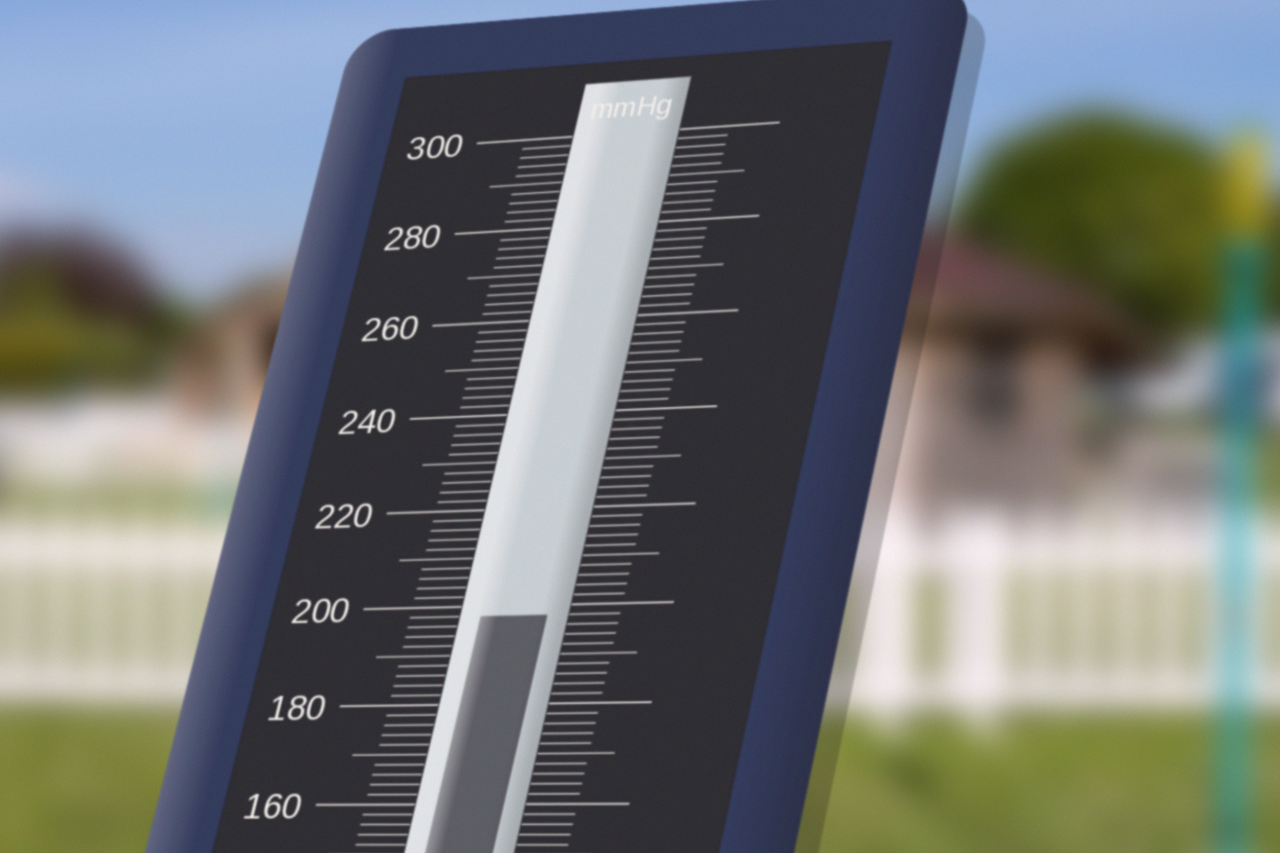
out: **198** mmHg
